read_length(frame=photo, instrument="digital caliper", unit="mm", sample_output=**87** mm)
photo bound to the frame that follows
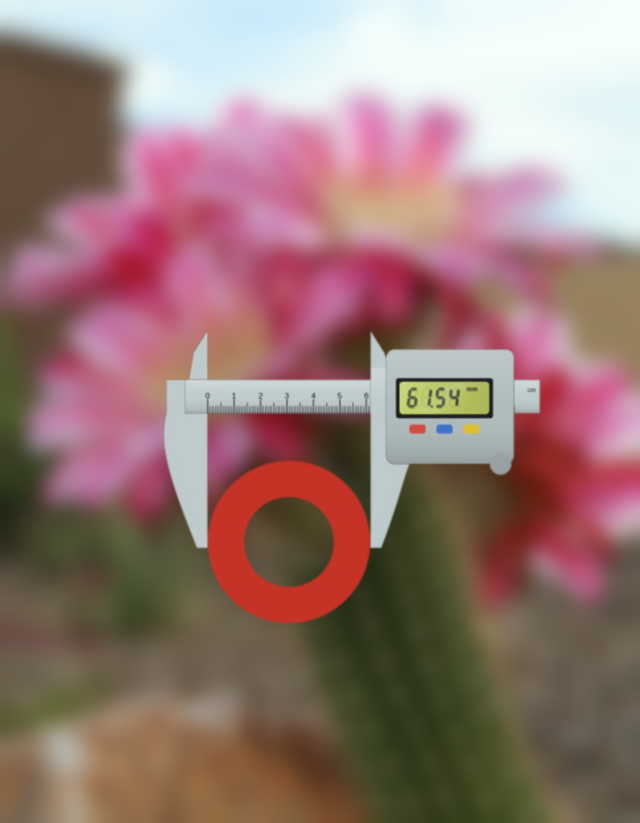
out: **61.54** mm
